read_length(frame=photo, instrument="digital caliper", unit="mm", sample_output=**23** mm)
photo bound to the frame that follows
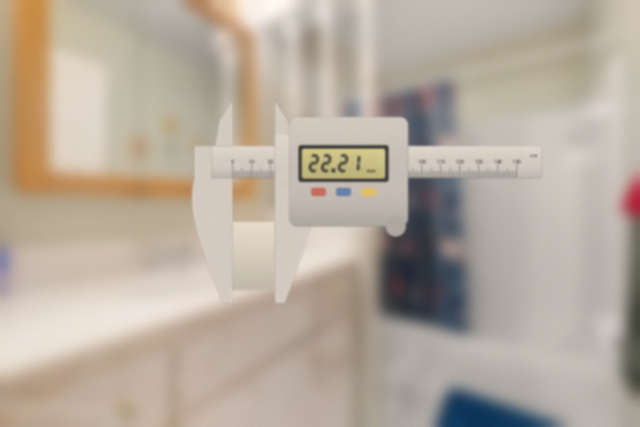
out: **22.21** mm
